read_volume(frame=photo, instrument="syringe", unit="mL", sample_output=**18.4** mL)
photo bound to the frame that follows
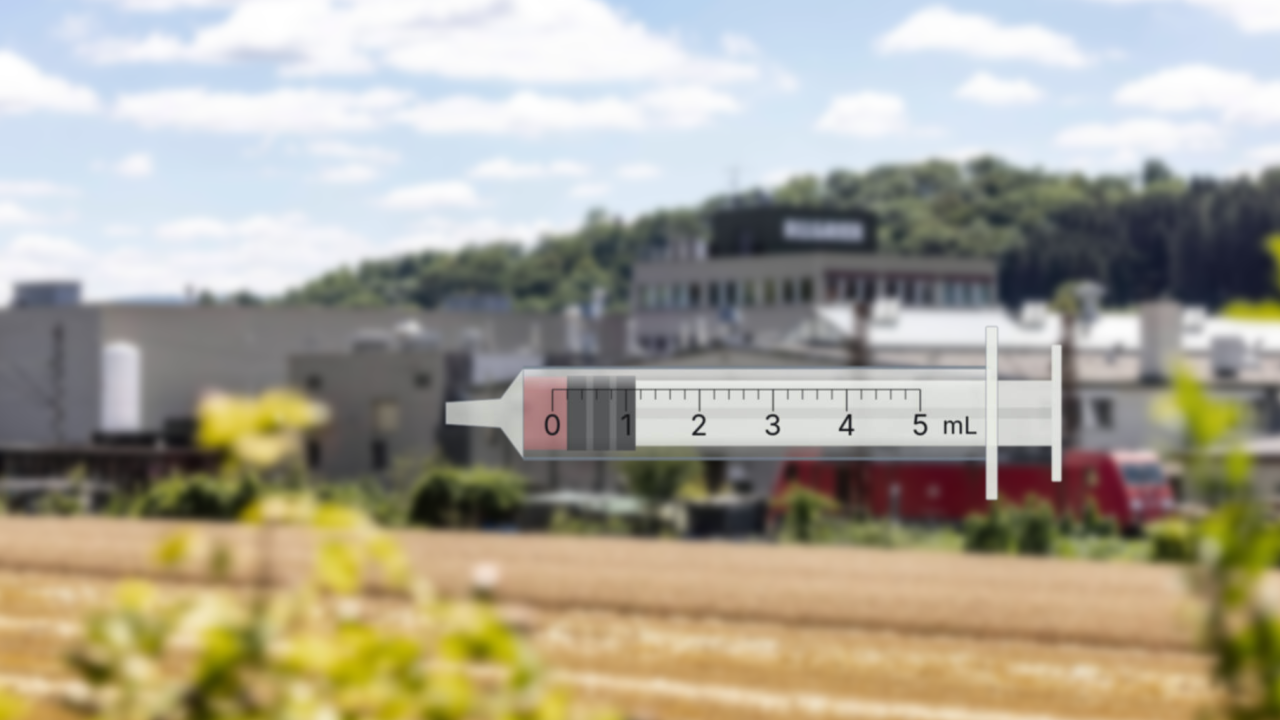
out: **0.2** mL
